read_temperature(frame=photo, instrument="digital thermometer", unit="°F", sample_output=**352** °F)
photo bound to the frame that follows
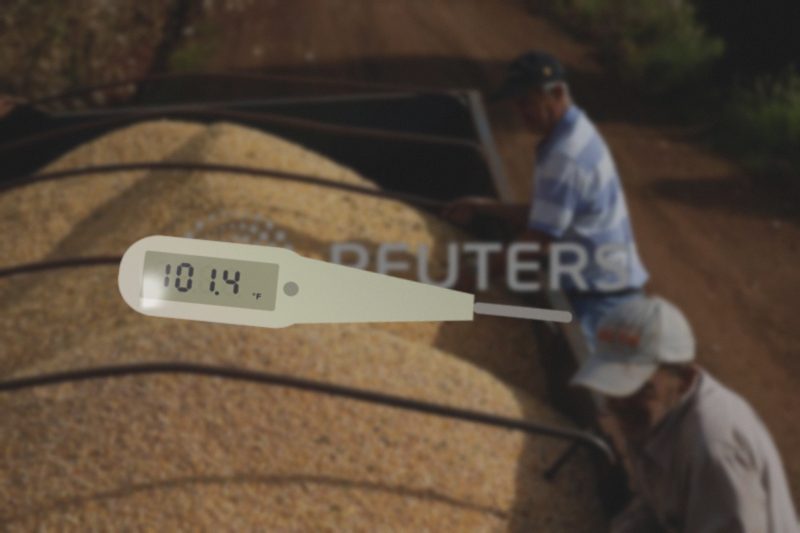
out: **101.4** °F
